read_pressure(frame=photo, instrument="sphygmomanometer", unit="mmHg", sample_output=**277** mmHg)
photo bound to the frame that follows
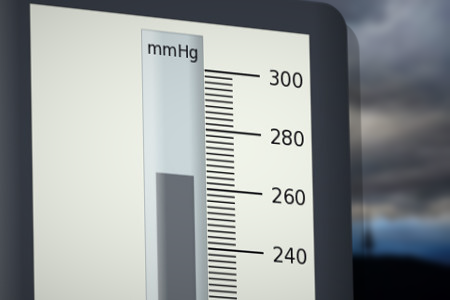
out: **264** mmHg
